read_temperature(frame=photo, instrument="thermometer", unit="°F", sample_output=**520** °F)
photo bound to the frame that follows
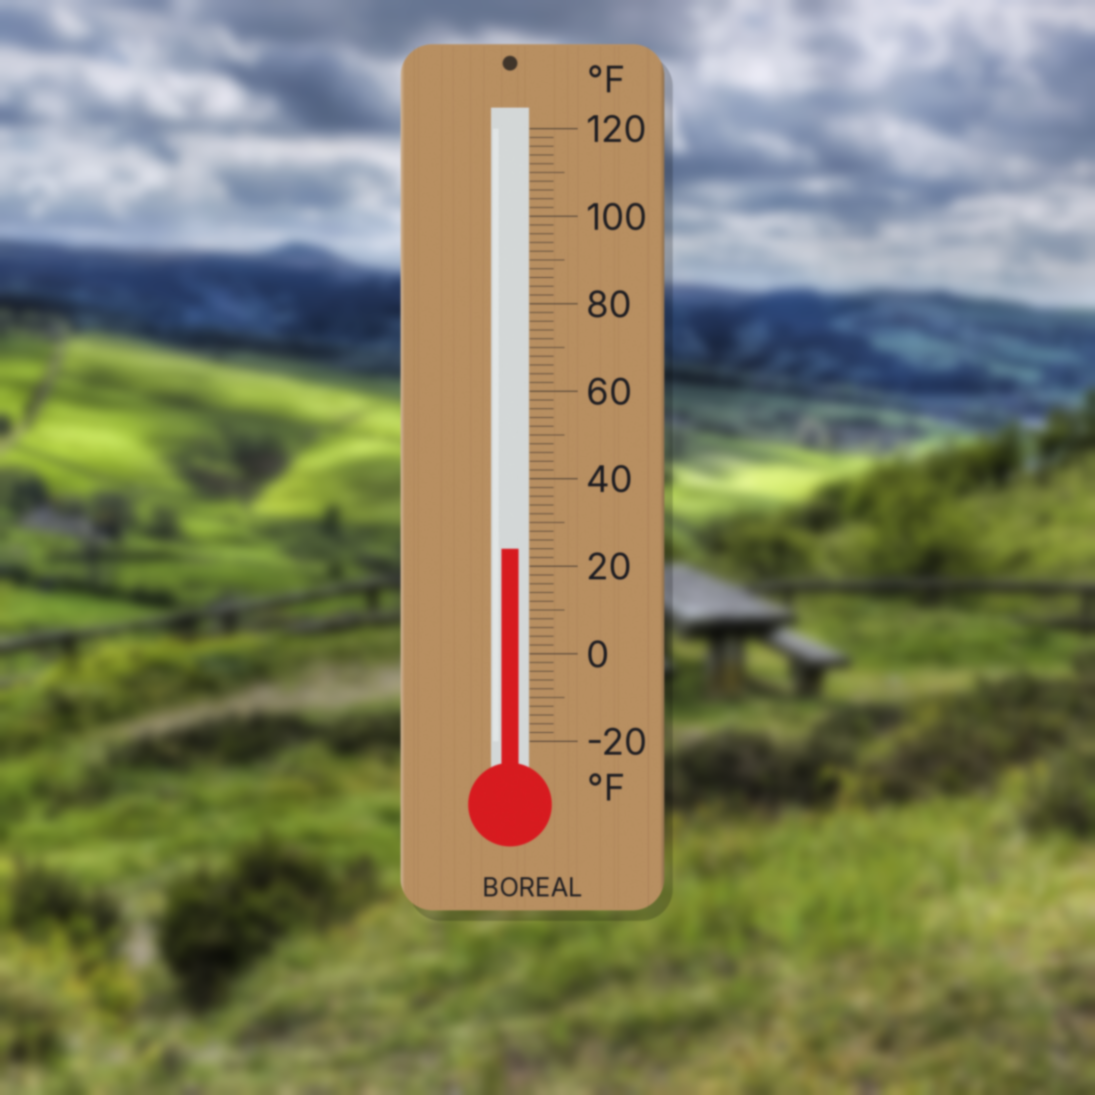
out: **24** °F
